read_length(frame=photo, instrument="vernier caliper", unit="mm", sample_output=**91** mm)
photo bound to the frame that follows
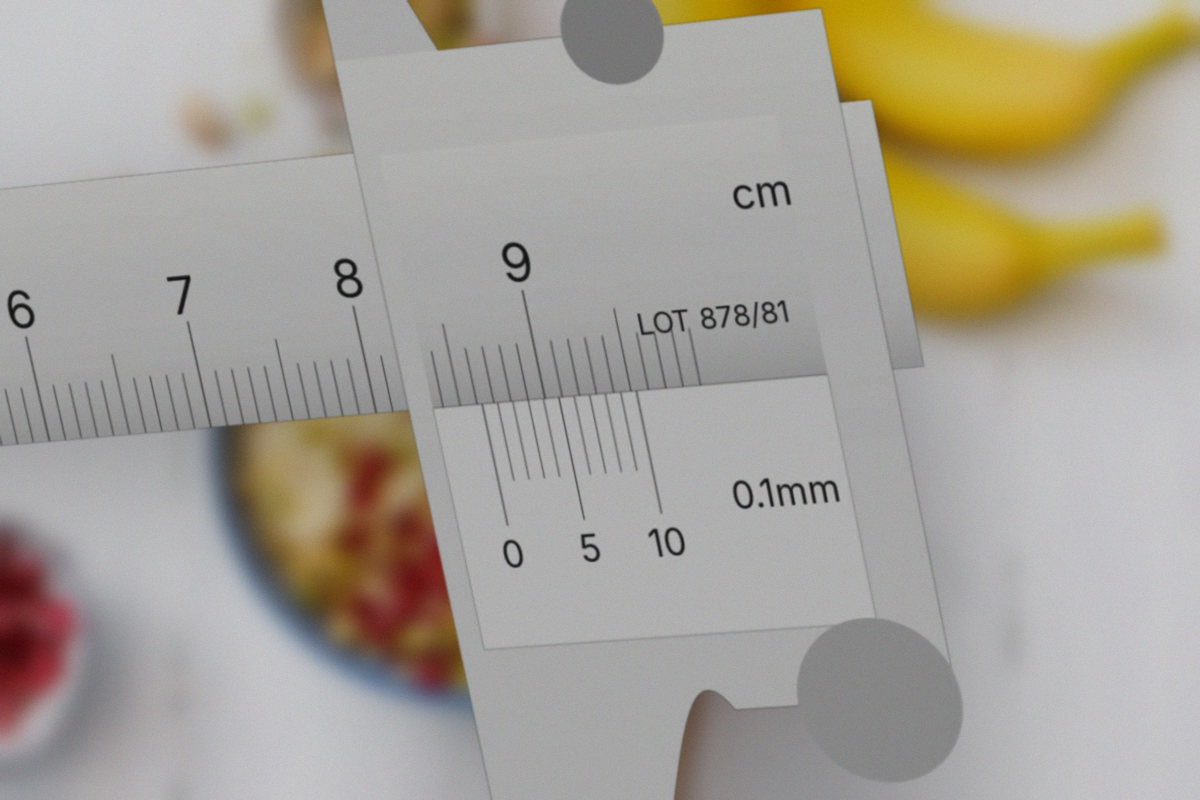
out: **86.3** mm
